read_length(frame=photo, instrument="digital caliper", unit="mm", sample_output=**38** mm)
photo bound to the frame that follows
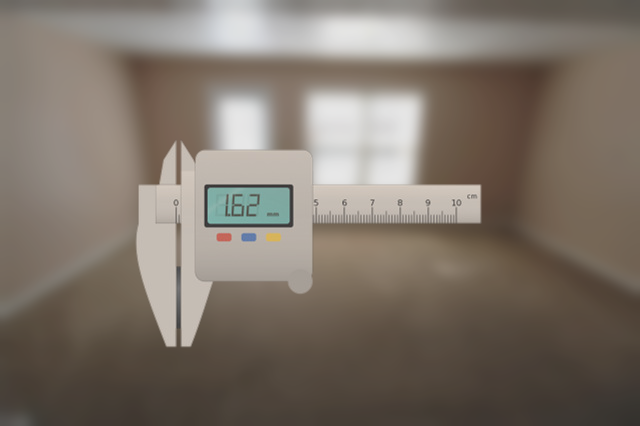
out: **1.62** mm
